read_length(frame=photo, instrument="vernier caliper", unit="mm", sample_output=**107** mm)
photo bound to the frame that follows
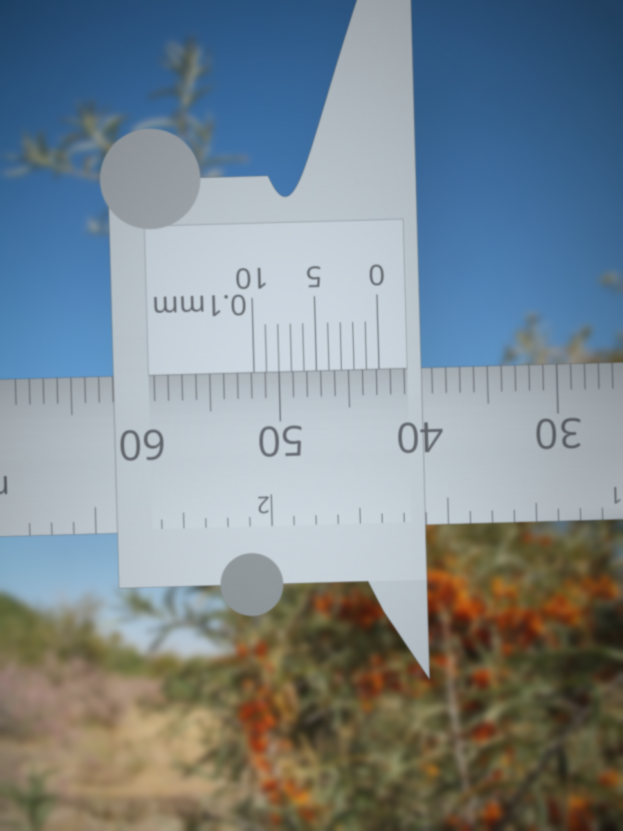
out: **42.8** mm
